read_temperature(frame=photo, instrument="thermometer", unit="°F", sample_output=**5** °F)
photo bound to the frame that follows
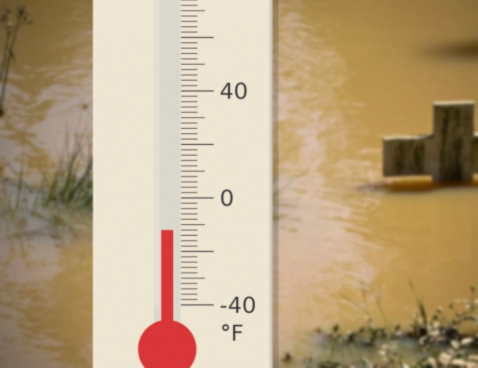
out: **-12** °F
